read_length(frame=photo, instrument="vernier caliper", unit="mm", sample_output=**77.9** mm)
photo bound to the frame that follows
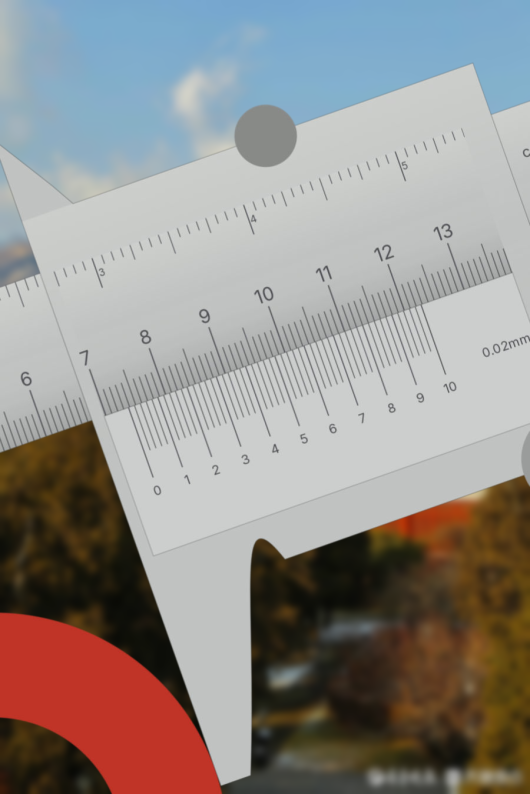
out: **73.8** mm
